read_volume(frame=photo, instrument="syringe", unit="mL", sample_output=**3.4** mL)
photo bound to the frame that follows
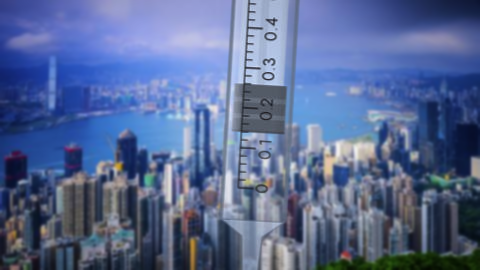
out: **0.14** mL
